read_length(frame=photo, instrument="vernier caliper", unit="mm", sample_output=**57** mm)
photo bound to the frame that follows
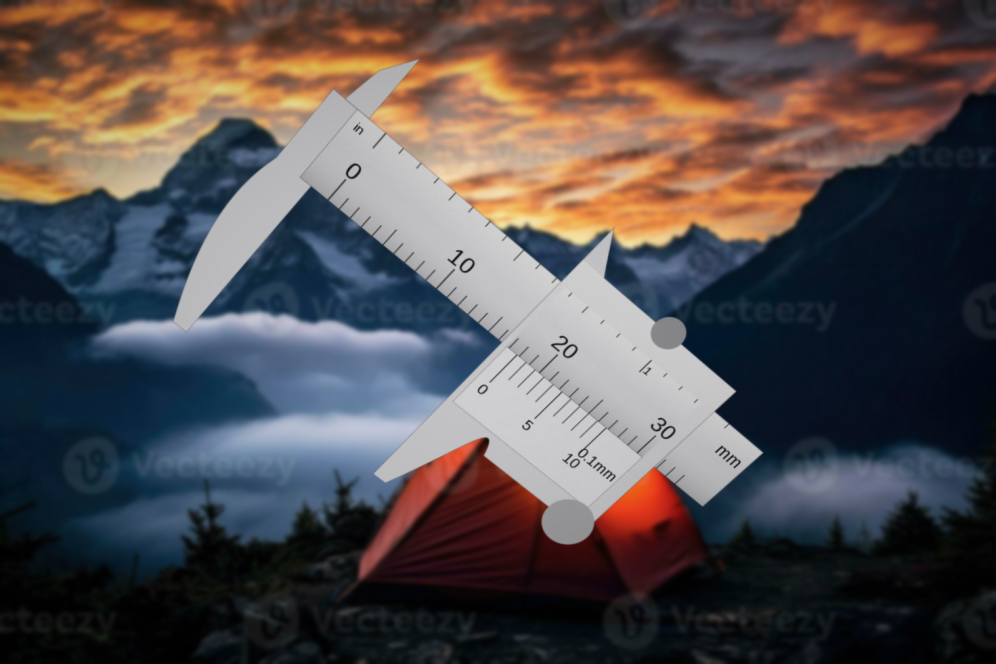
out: **17.8** mm
